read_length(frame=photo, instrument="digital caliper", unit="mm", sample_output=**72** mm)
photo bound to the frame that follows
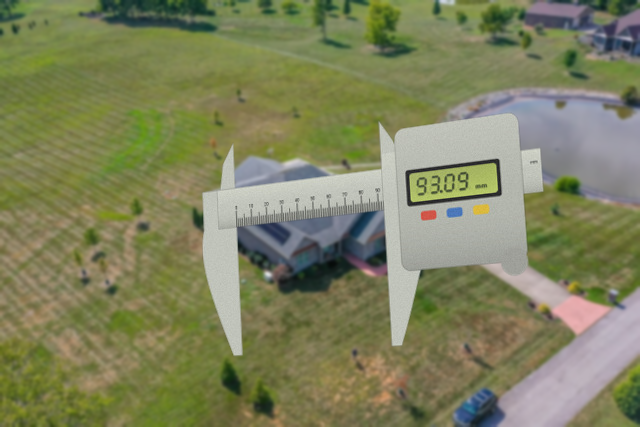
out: **93.09** mm
